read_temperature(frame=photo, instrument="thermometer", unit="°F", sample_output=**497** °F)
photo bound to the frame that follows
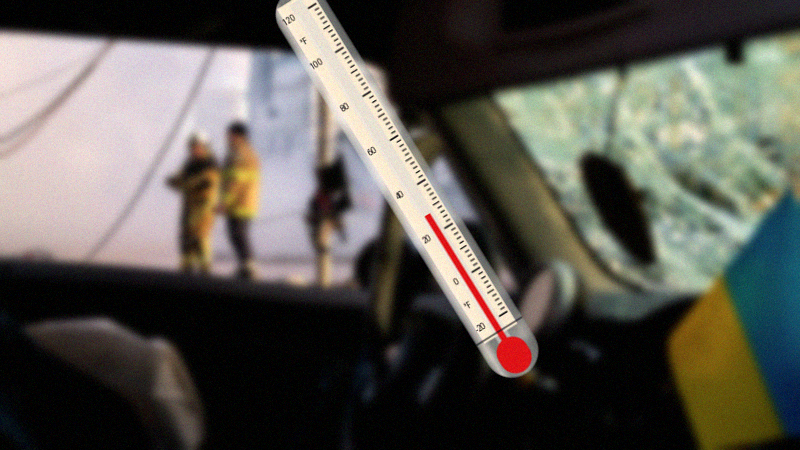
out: **28** °F
